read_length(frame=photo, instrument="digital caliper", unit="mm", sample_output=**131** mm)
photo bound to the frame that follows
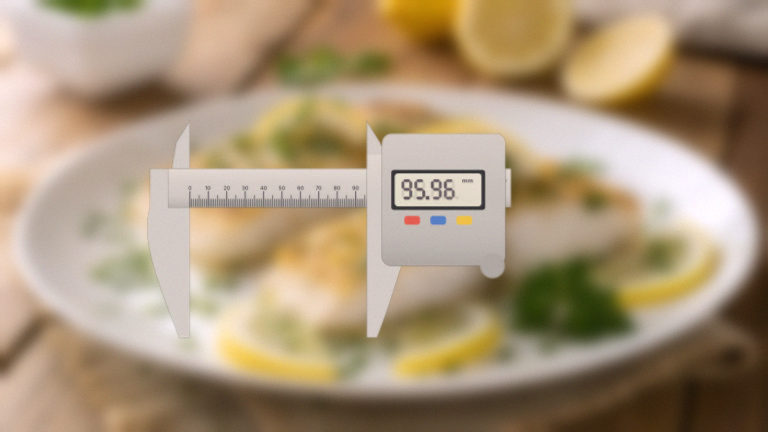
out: **95.96** mm
